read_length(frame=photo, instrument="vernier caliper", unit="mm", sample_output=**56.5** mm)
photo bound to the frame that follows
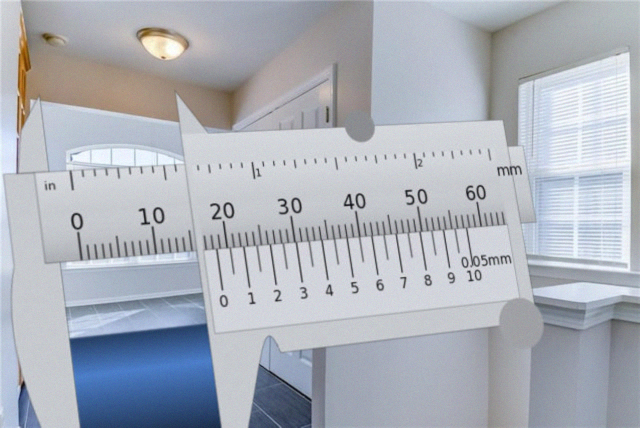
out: **18.5** mm
